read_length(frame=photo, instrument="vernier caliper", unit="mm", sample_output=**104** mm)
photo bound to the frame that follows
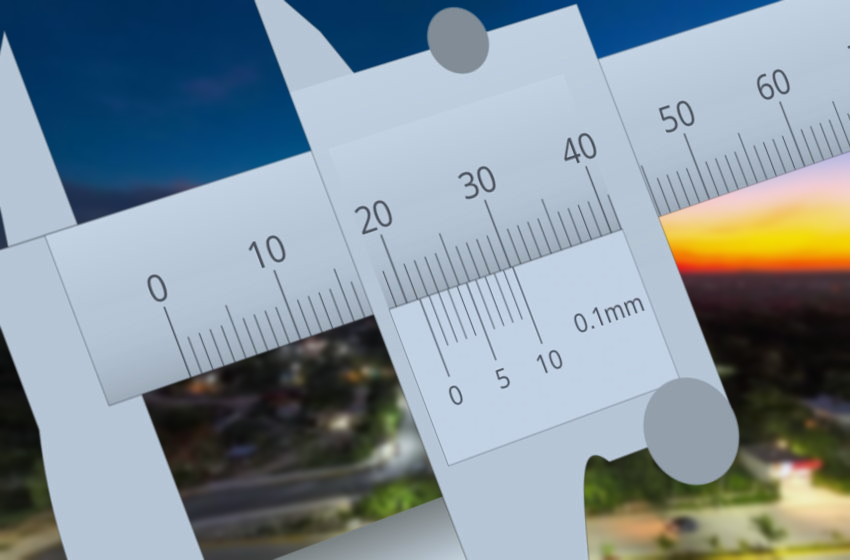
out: **21.2** mm
